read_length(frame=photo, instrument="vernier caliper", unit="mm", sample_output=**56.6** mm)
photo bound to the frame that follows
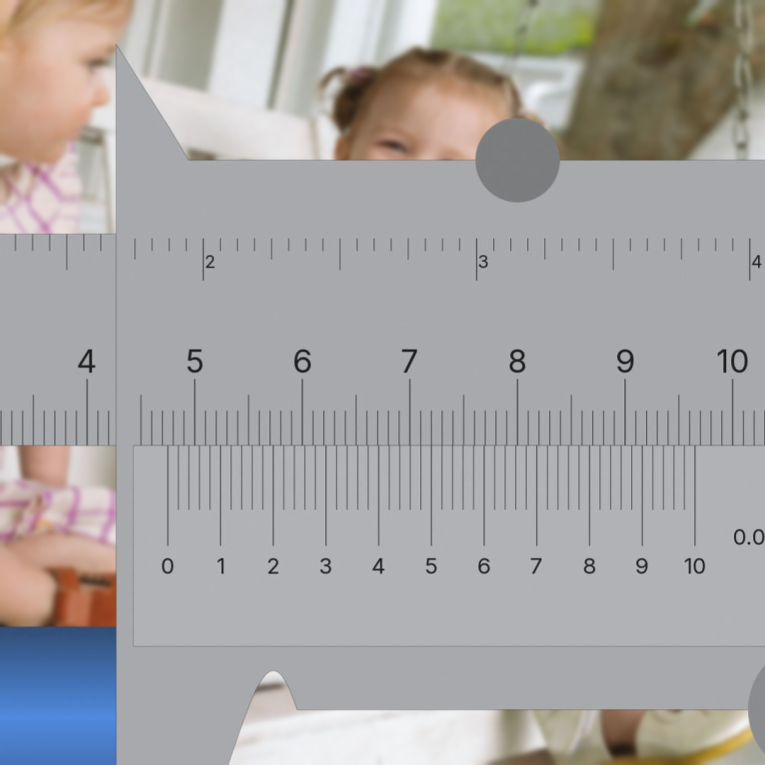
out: **47.5** mm
